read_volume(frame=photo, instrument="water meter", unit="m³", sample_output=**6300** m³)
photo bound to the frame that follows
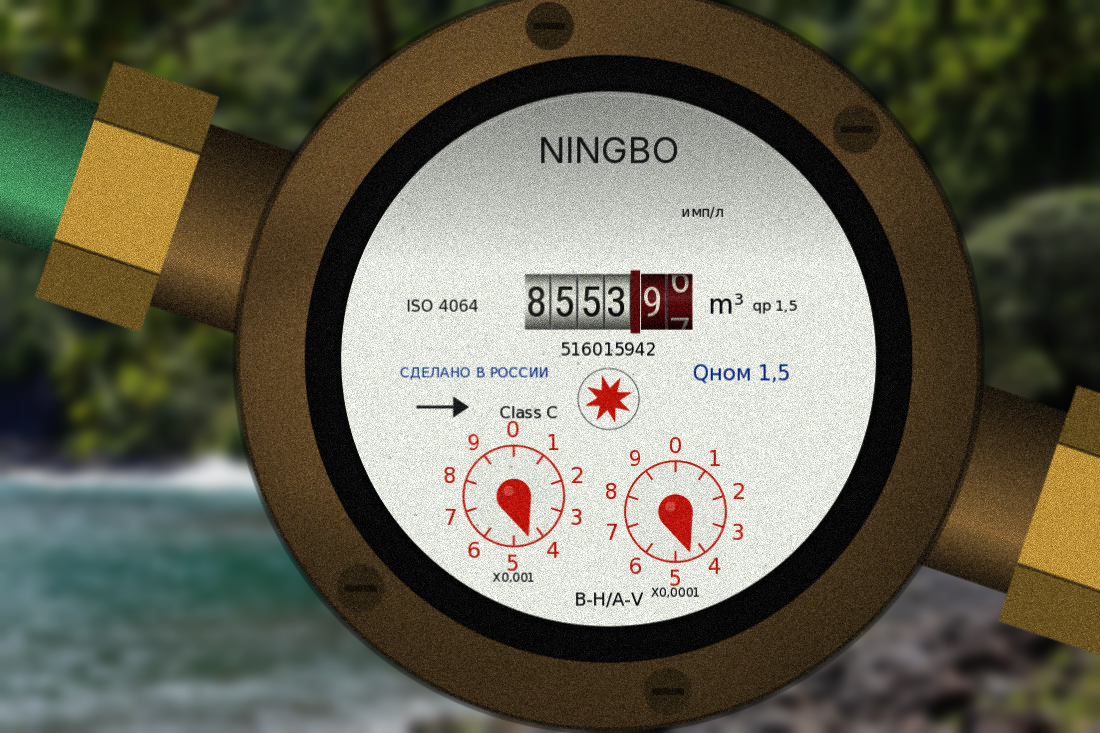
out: **8553.9644** m³
